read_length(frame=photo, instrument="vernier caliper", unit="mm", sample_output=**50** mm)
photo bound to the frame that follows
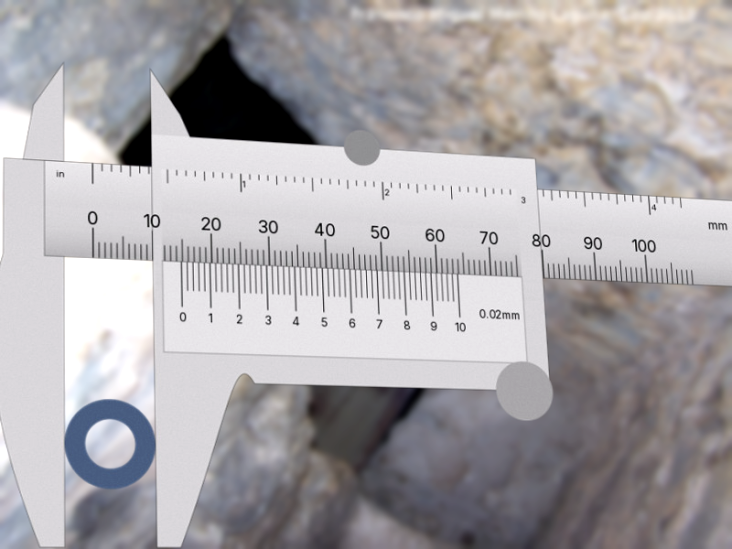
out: **14.8** mm
